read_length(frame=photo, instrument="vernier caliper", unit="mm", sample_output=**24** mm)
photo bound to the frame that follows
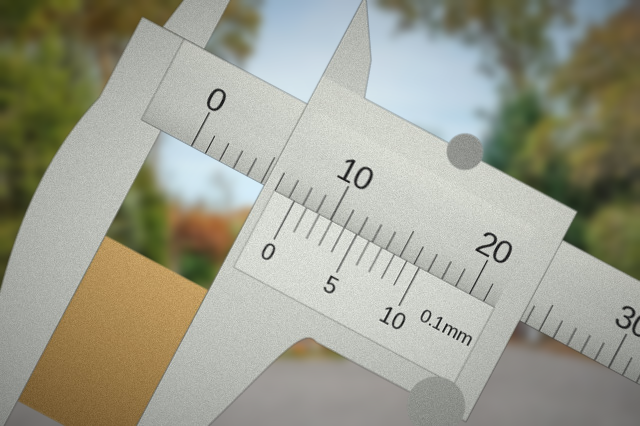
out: **7.4** mm
